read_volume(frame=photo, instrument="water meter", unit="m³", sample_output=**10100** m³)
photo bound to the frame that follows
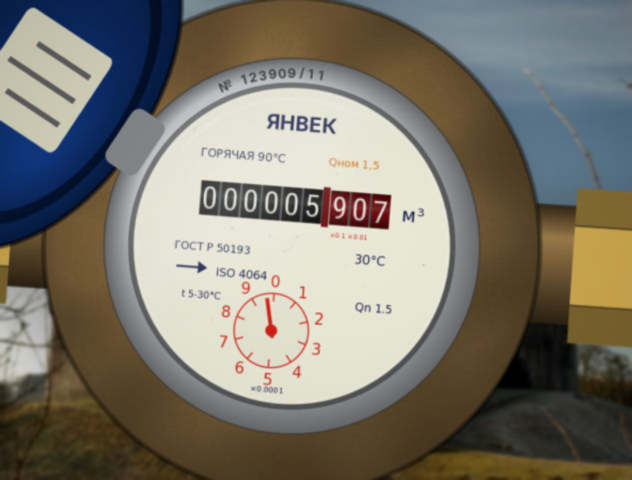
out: **5.9069** m³
